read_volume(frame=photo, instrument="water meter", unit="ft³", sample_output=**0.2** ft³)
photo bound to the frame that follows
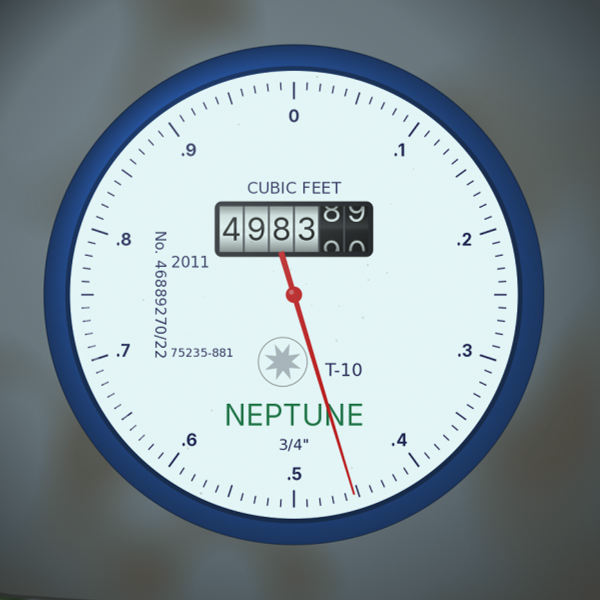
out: **498389.45** ft³
